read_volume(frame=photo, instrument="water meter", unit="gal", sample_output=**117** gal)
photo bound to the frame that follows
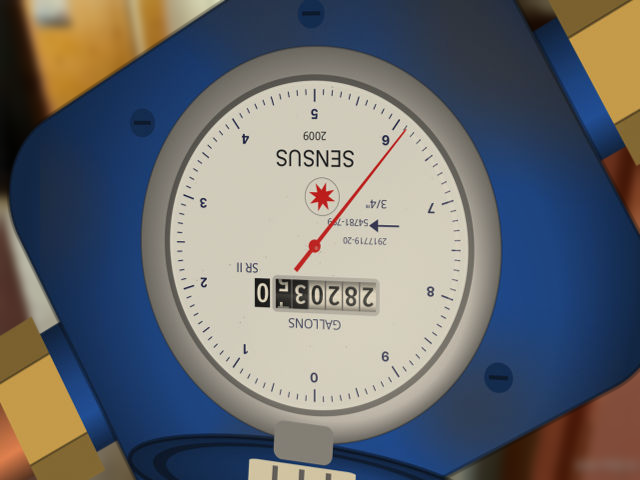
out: **2820346.1** gal
